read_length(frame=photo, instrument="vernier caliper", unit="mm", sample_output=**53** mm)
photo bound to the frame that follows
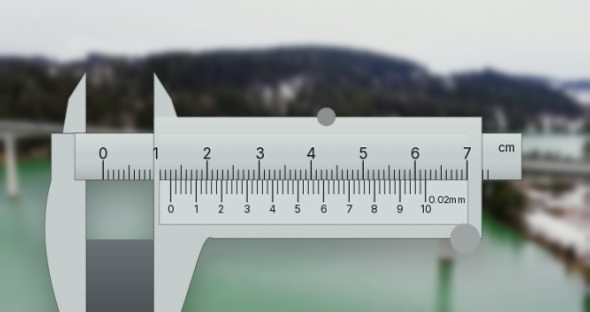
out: **13.0** mm
